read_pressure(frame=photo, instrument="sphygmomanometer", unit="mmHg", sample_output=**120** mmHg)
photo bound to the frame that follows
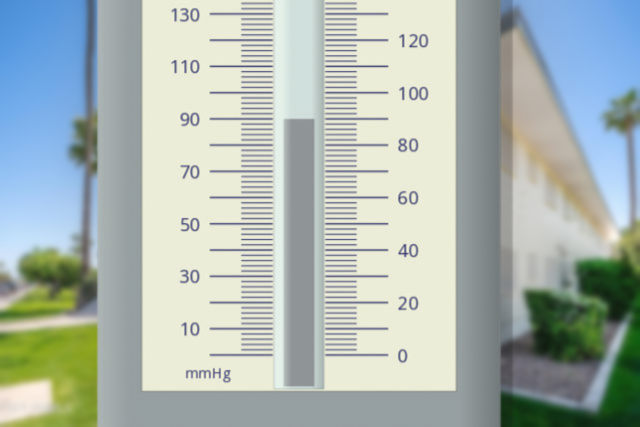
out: **90** mmHg
